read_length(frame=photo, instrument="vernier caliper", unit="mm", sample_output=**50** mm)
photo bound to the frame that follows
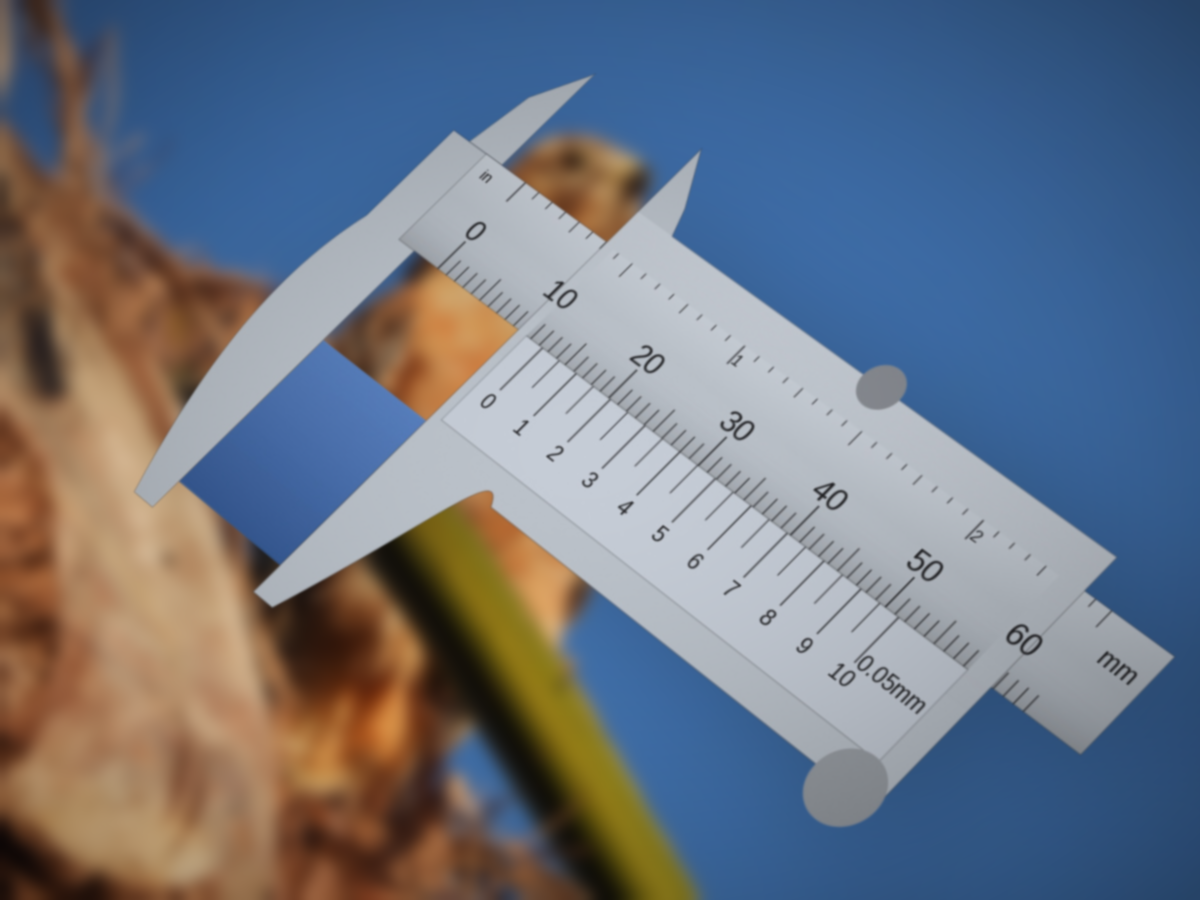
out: **12.4** mm
